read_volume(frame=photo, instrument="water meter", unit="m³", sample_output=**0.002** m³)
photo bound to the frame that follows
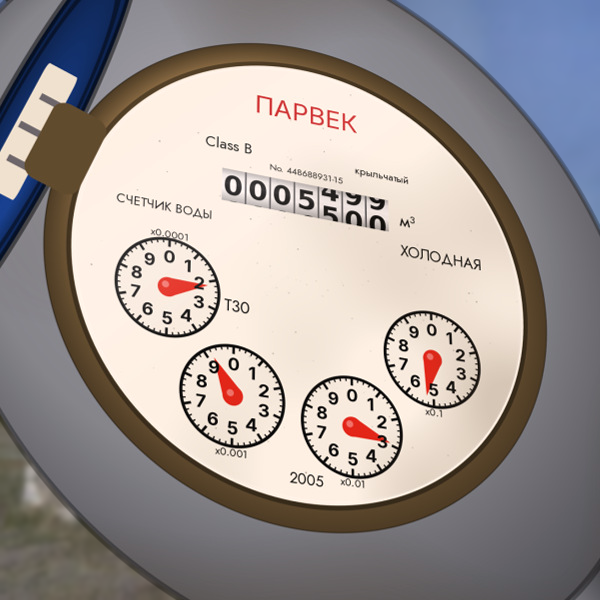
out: **5499.5292** m³
